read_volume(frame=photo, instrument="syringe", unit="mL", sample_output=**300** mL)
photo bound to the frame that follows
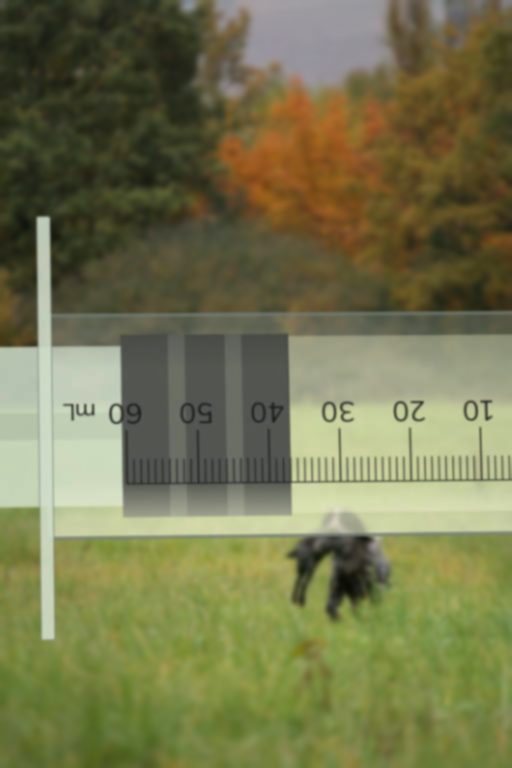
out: **37** mL
